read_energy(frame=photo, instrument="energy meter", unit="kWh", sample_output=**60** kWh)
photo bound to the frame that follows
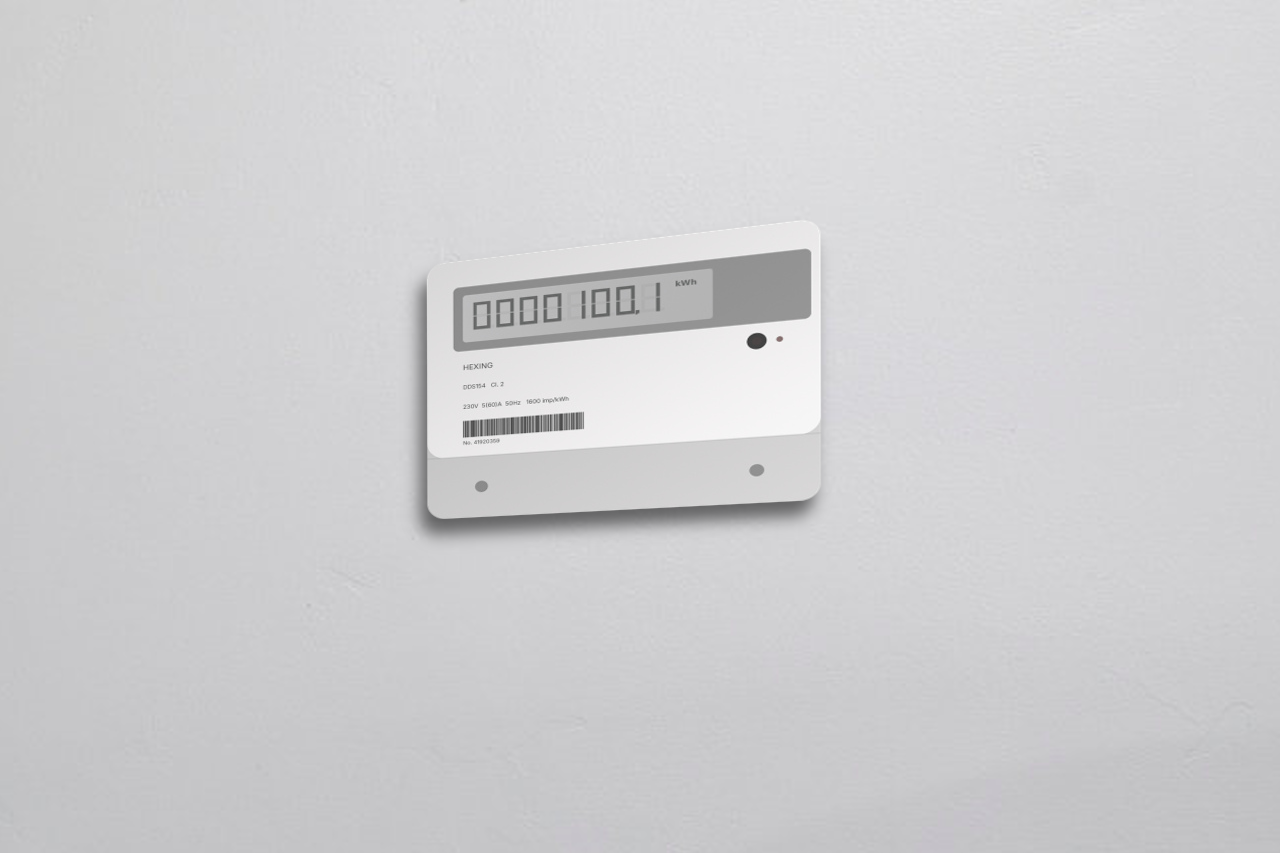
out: **100.1** kWh
